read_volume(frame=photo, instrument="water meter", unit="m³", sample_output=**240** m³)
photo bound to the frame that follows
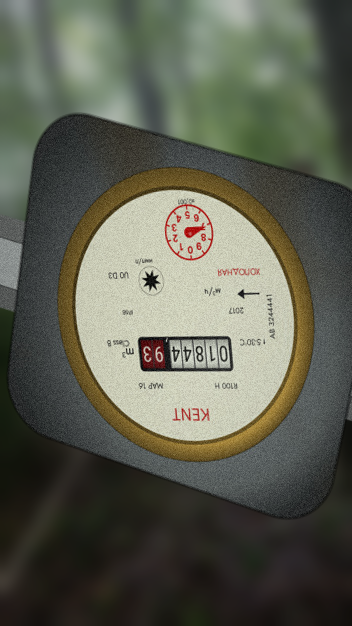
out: **1844.937** m³
